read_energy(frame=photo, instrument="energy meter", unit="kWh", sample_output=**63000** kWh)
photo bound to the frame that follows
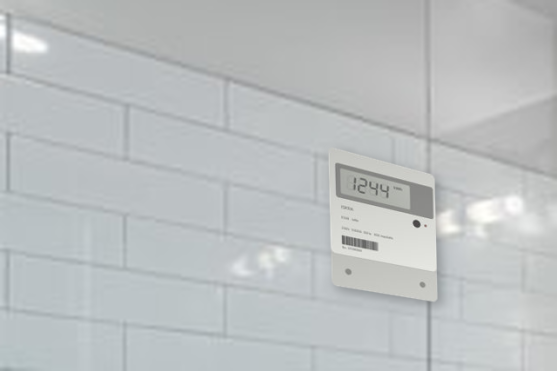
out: **1244** kWh
